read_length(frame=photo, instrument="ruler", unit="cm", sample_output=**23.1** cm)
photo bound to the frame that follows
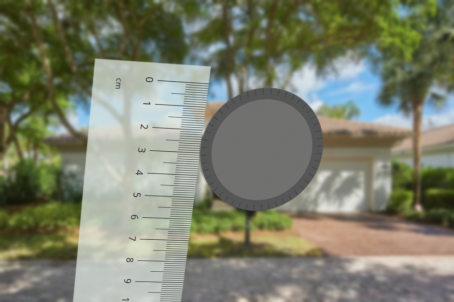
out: **5.5** cm
